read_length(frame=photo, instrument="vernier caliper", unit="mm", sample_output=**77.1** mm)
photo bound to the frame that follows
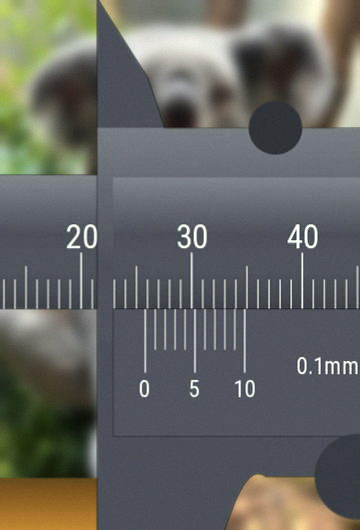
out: **25.8** mm
